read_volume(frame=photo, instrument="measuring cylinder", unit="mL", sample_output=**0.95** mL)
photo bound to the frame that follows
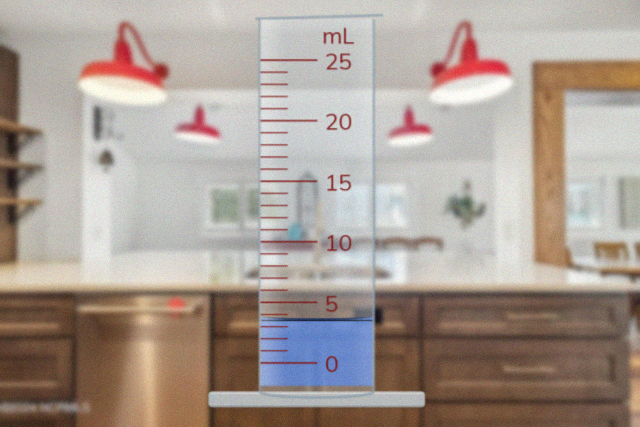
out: **3.5** mL
